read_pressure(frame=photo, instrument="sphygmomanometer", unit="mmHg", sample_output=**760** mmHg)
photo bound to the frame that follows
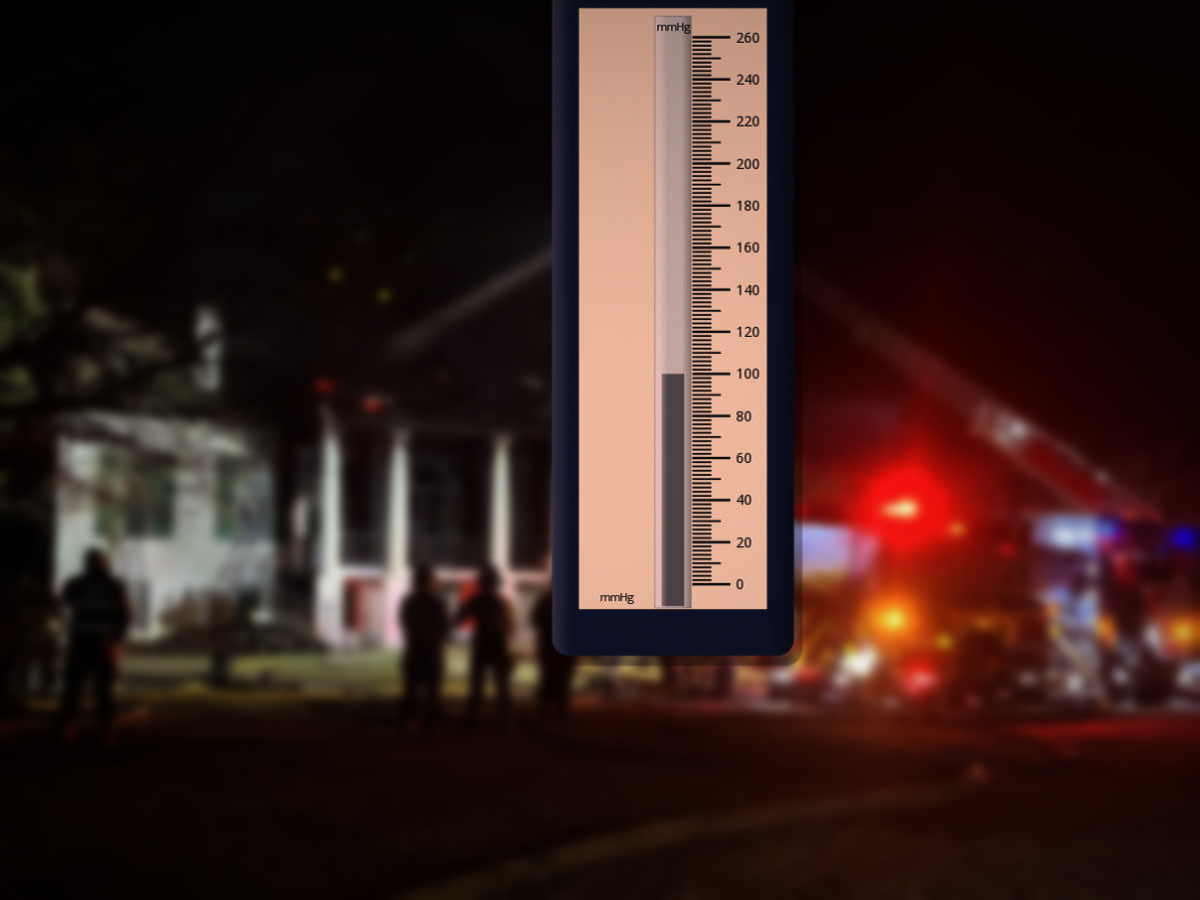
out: **100** mmHg
